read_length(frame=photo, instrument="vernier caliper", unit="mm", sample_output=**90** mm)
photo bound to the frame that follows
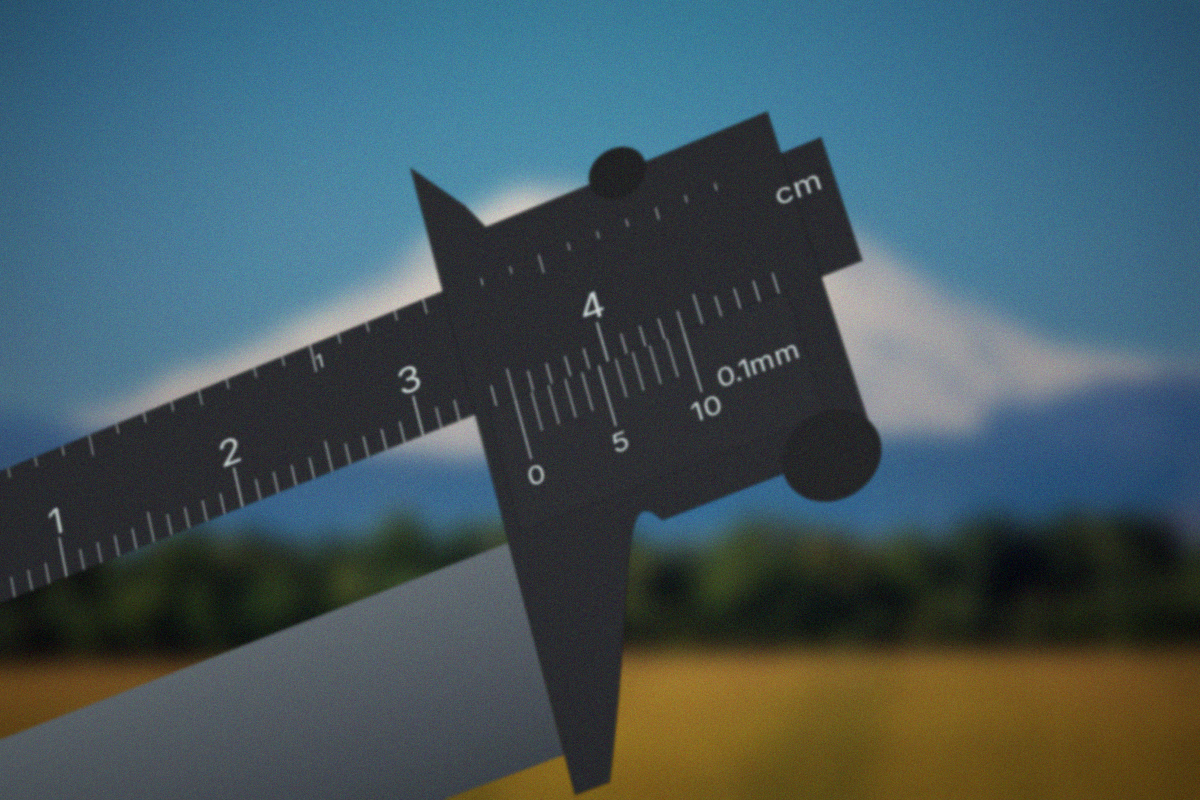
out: **35.0** mm
